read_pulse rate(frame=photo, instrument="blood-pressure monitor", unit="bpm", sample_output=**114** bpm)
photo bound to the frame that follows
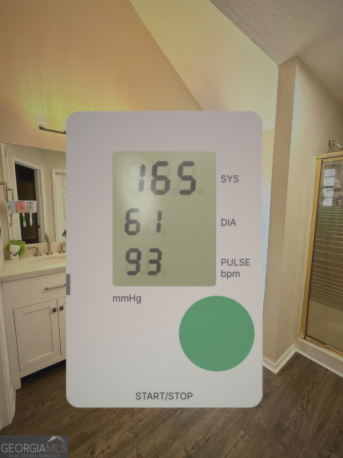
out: **93** bpm
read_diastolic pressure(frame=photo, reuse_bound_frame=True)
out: **61** mmHg
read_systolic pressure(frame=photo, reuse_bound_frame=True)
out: **165** mmHg
